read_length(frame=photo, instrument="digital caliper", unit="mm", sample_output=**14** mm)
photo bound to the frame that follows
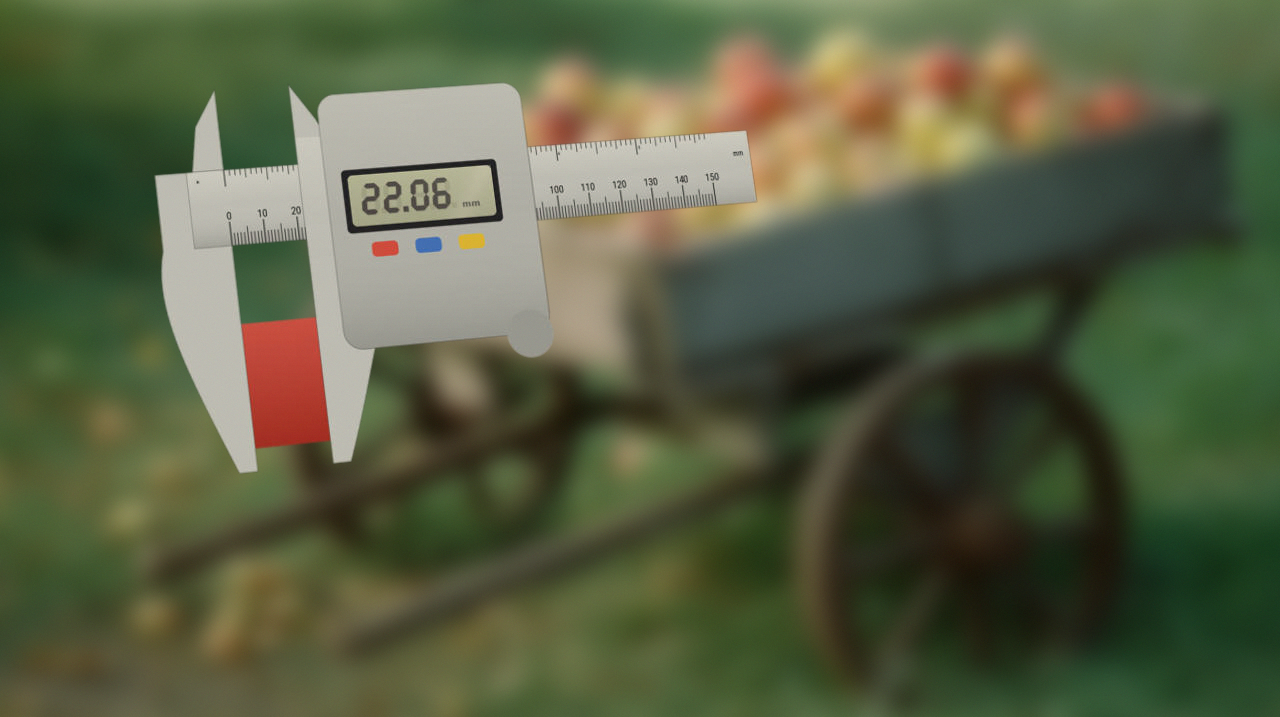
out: **22.06** mm
